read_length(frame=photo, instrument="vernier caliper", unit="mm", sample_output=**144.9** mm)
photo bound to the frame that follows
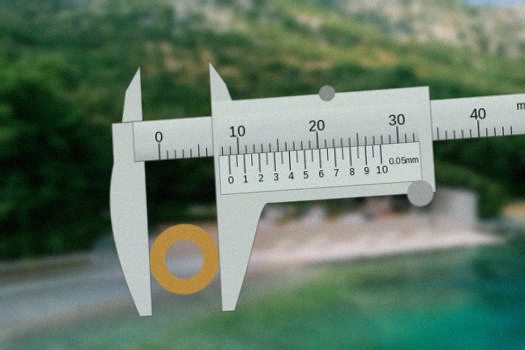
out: **8.8** mm
